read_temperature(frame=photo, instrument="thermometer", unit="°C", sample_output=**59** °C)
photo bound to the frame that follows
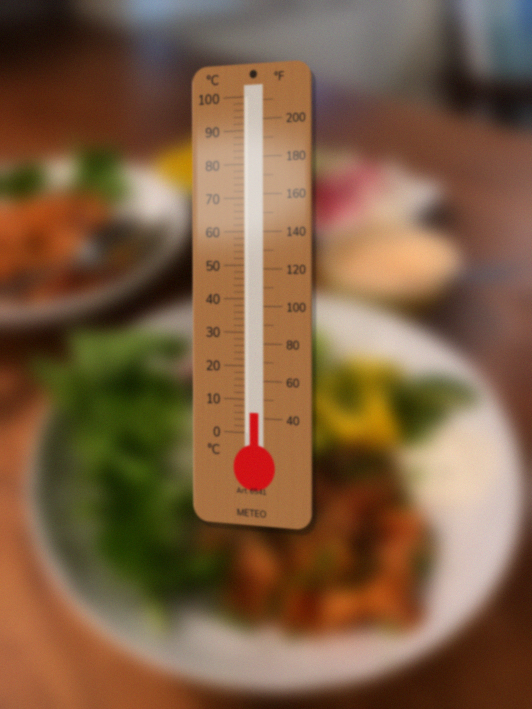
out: **6** °C
